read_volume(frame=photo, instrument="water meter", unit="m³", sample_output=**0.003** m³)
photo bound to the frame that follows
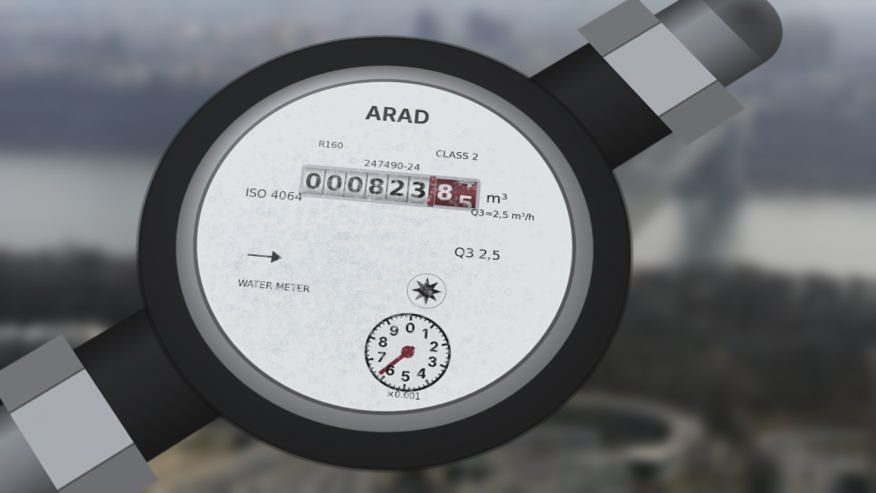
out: **823.846** m³
